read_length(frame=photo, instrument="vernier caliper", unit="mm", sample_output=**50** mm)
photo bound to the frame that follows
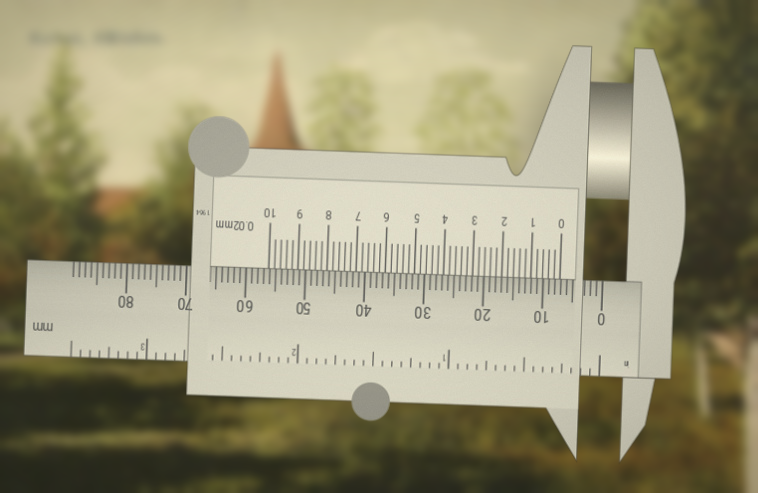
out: **7.2** mm
